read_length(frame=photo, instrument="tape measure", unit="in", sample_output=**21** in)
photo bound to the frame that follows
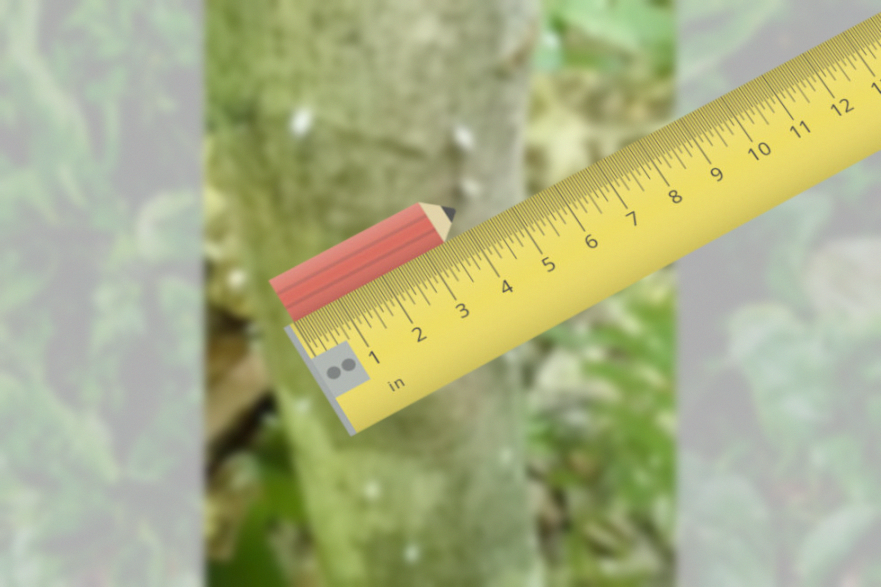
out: **4** in
